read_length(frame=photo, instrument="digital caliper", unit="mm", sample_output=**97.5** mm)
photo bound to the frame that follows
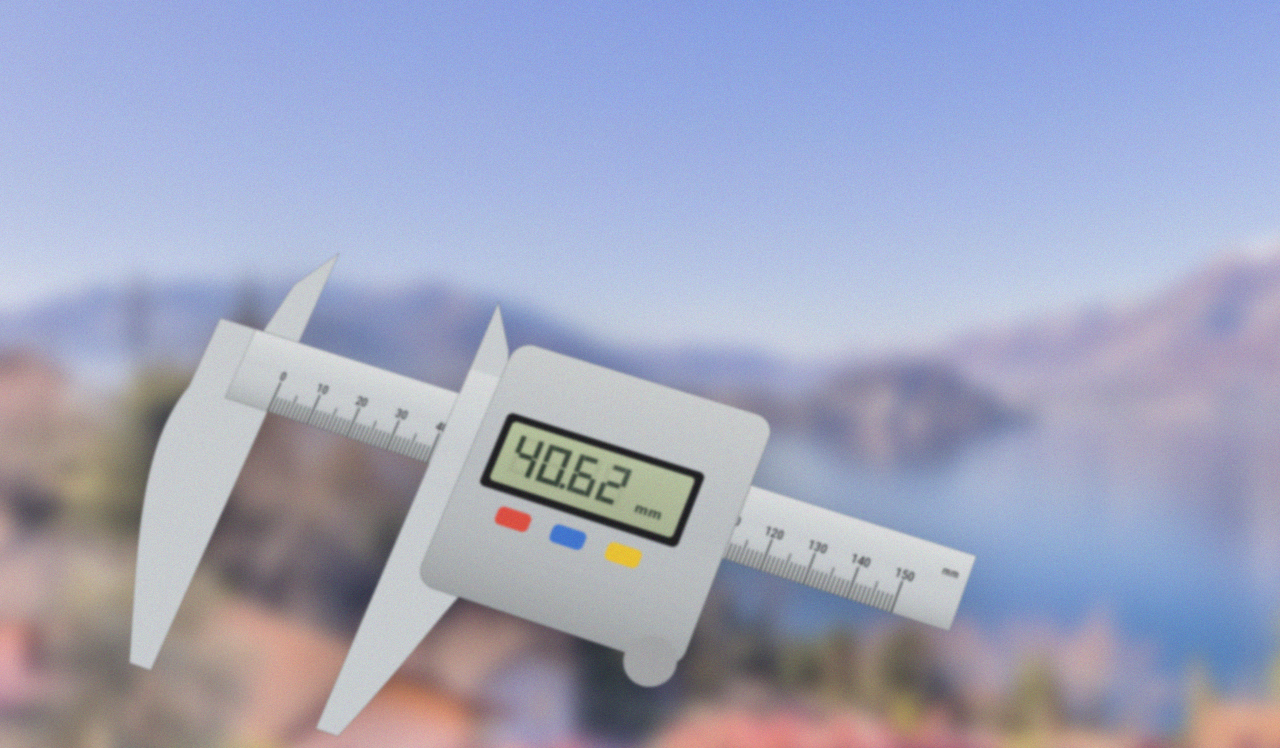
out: **40.62** mm
